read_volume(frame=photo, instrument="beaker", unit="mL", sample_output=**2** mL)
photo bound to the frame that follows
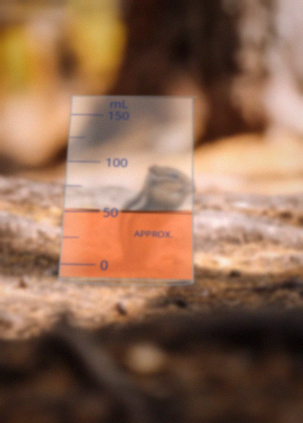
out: **50** mL
